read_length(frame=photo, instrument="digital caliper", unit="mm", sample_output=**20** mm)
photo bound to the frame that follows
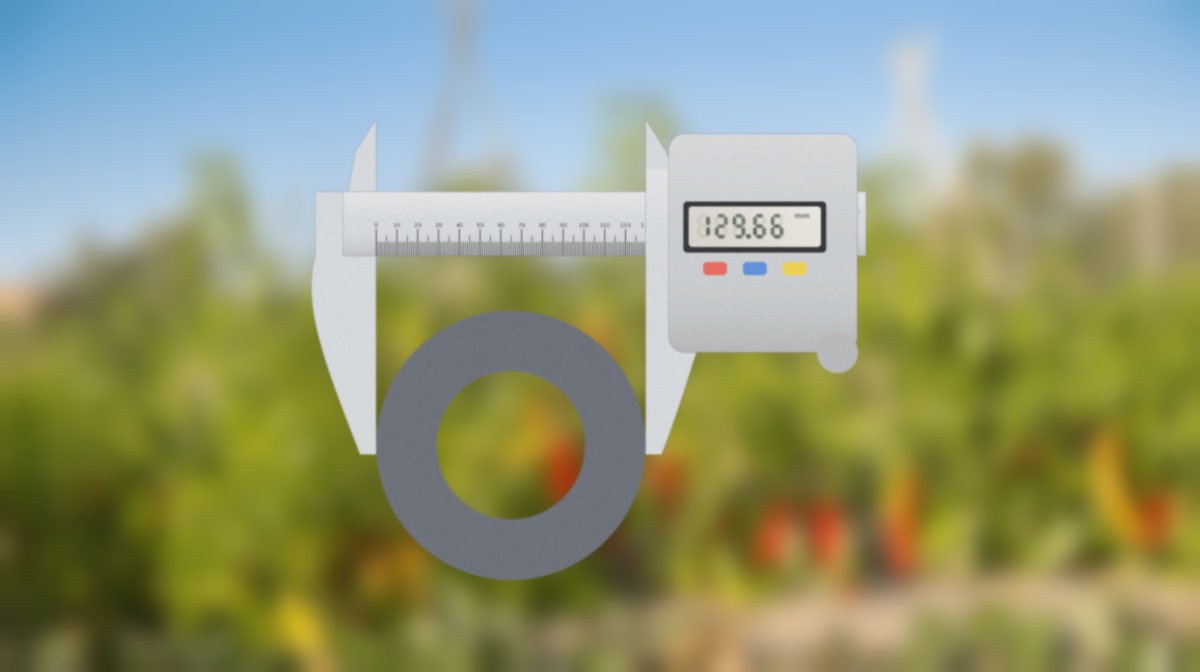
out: **129.66** mm
